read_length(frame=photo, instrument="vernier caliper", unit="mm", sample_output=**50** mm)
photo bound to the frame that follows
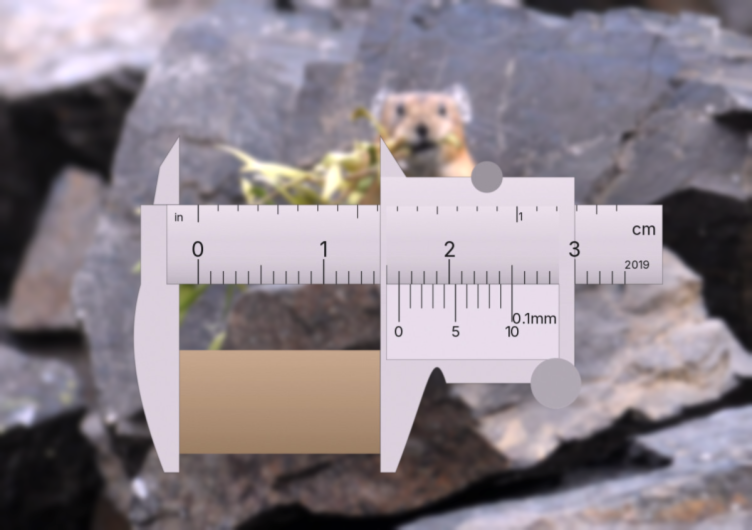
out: **16.0** mm
